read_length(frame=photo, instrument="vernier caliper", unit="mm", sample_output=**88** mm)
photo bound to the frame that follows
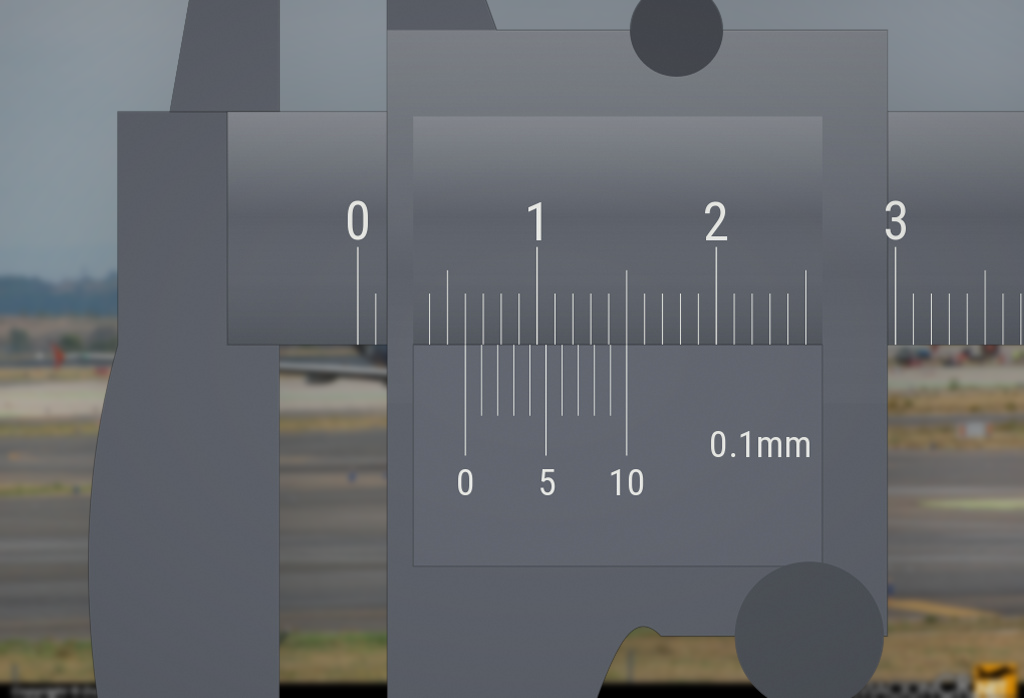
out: **6.0** mm
